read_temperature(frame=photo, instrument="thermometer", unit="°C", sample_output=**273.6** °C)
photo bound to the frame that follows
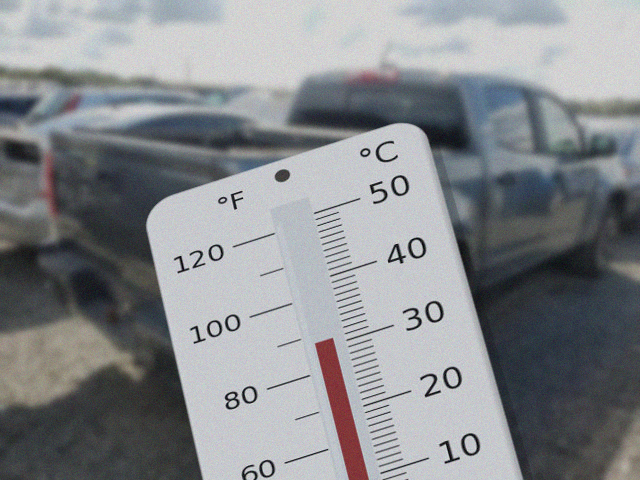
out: **31** °C
